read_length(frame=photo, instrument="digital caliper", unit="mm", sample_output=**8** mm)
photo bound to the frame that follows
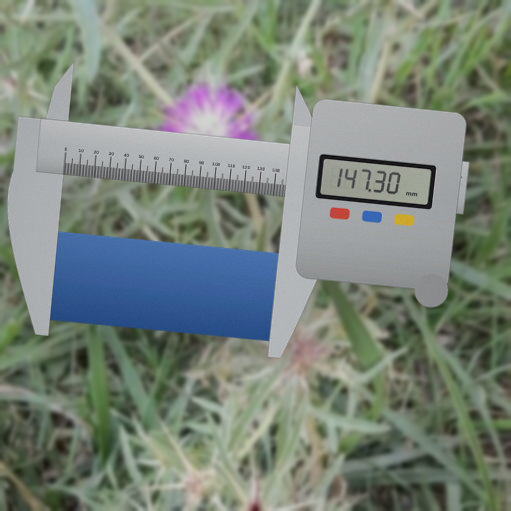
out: **147.30** mm
